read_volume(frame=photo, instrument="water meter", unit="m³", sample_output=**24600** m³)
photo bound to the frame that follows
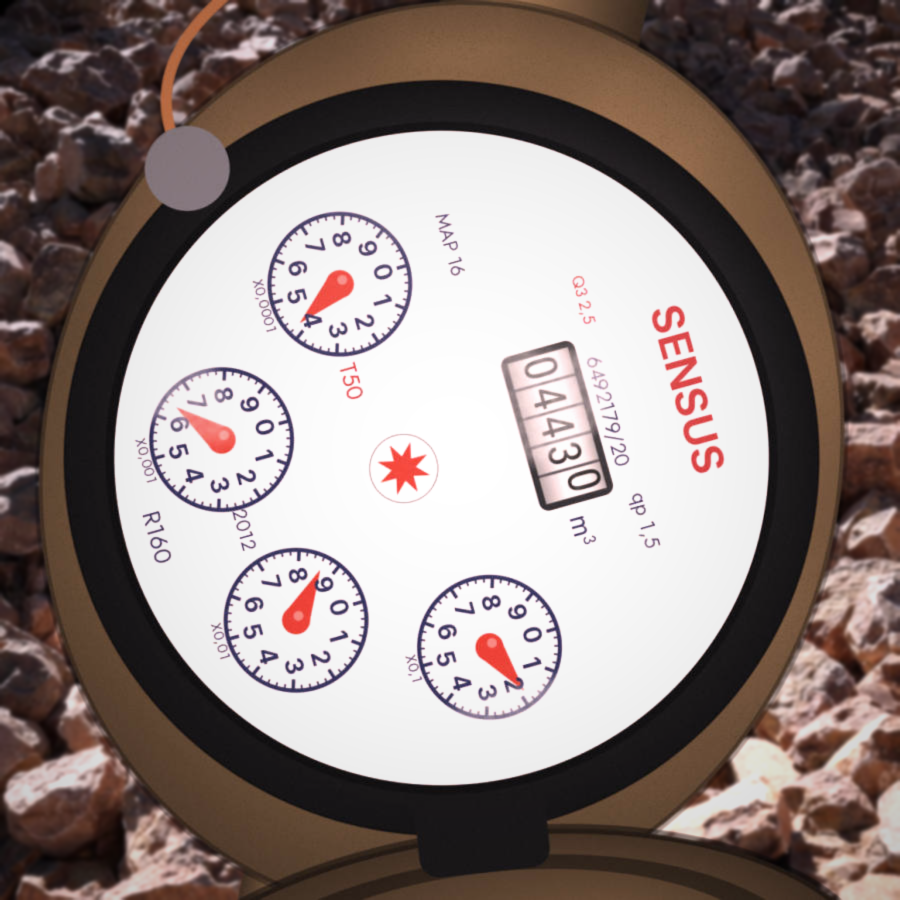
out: **4430.1864** m³
